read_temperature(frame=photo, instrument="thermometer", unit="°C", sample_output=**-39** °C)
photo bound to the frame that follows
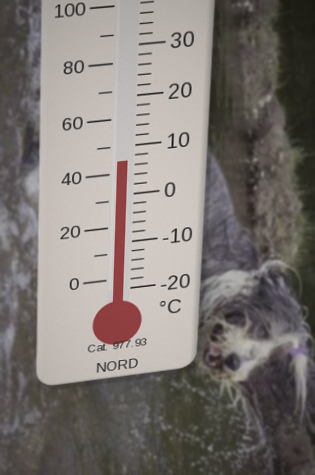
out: **7** °C
